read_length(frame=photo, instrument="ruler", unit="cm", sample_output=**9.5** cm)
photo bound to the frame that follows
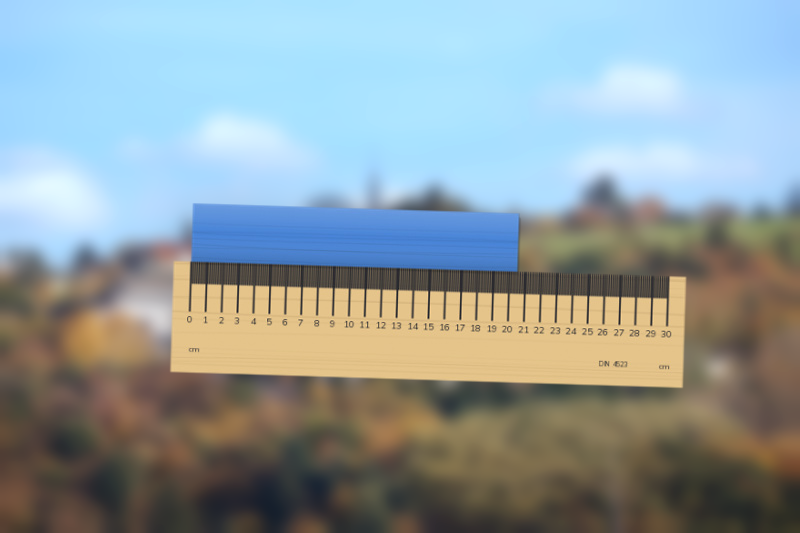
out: **20.5** cm
